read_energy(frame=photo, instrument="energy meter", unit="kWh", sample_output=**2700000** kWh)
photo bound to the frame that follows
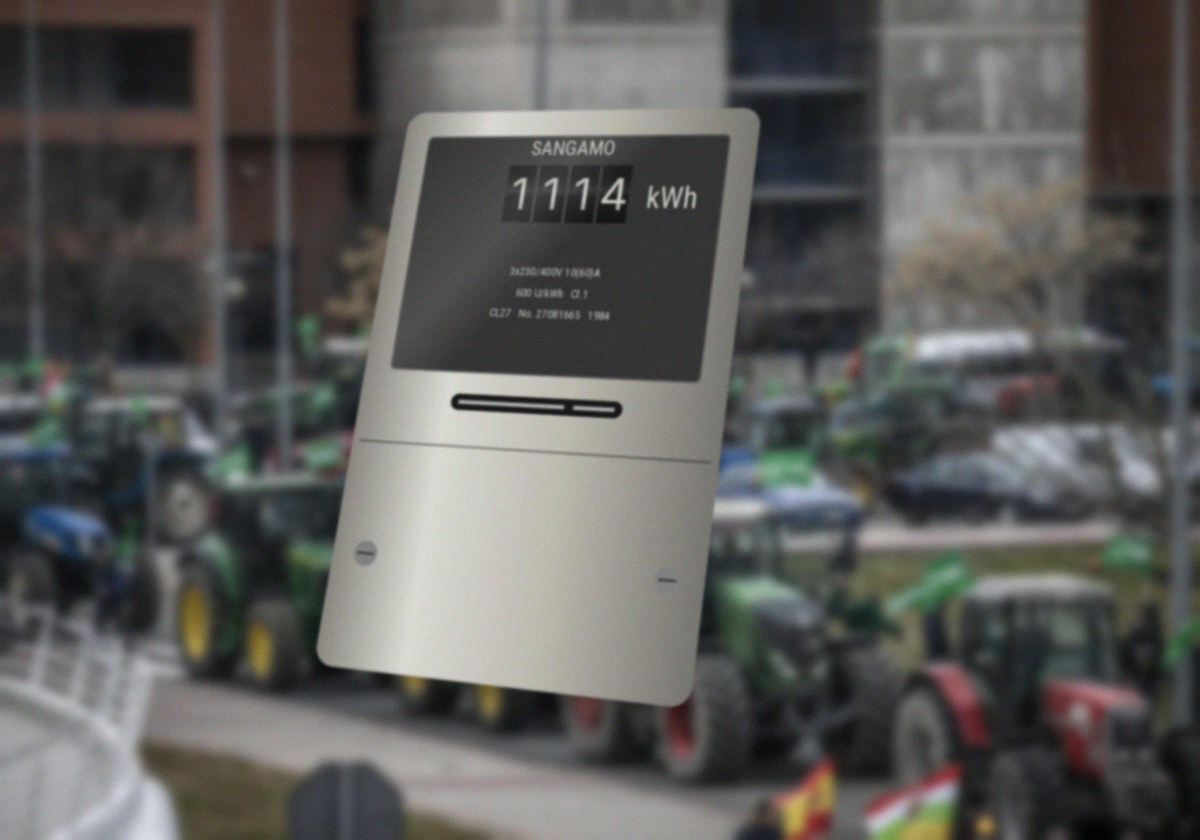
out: **1114** kWh
